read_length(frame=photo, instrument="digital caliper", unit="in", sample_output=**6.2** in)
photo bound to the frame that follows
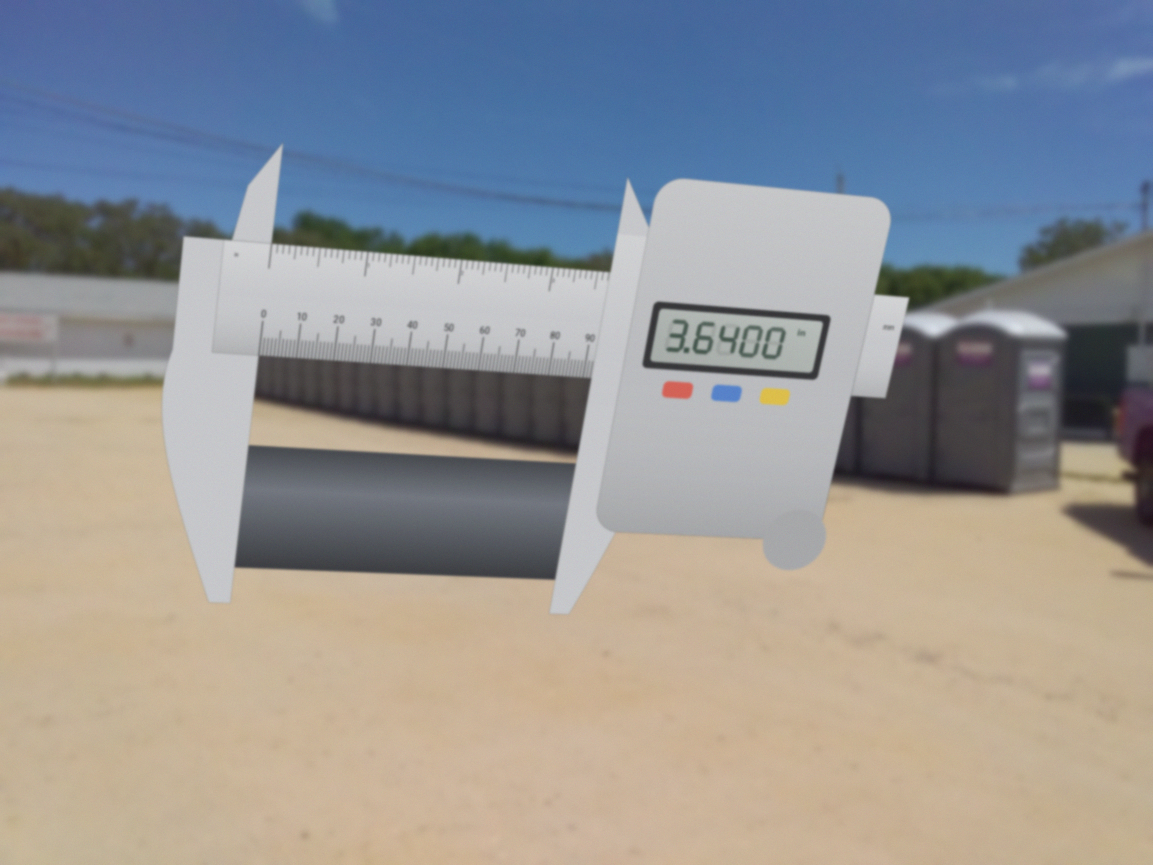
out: **3.6400** in
